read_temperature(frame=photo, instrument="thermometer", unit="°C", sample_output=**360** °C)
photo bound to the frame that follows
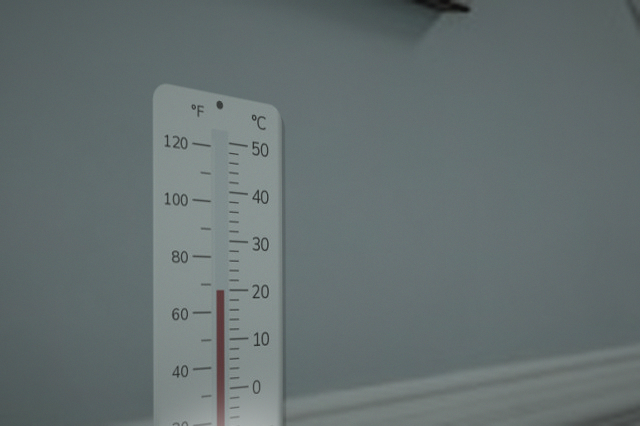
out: **20** °C
